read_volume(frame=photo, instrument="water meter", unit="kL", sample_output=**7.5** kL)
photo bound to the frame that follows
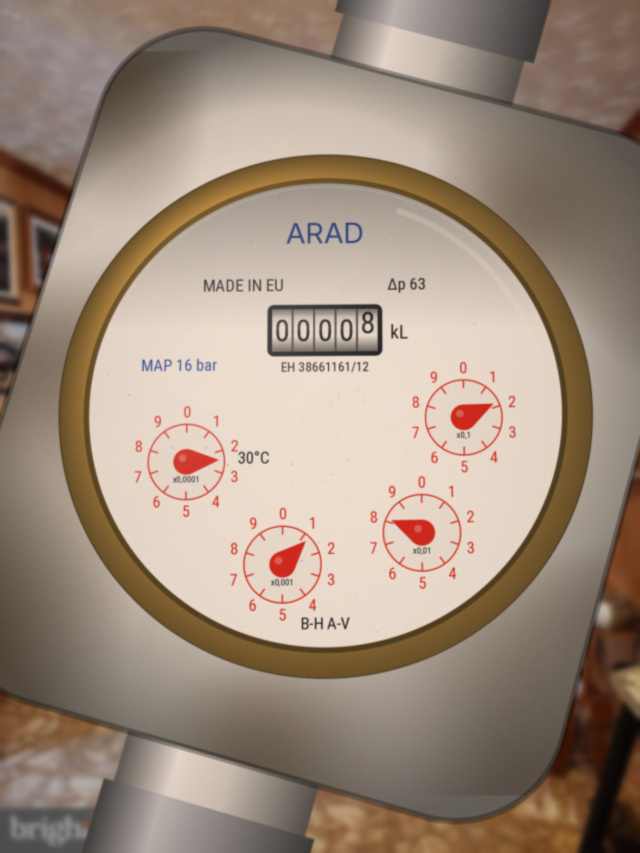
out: **8.1812** kL
